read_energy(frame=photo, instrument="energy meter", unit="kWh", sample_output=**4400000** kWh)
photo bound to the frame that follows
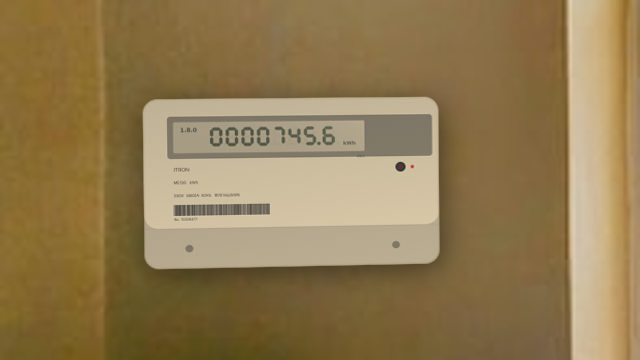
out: **745.6** kWh
